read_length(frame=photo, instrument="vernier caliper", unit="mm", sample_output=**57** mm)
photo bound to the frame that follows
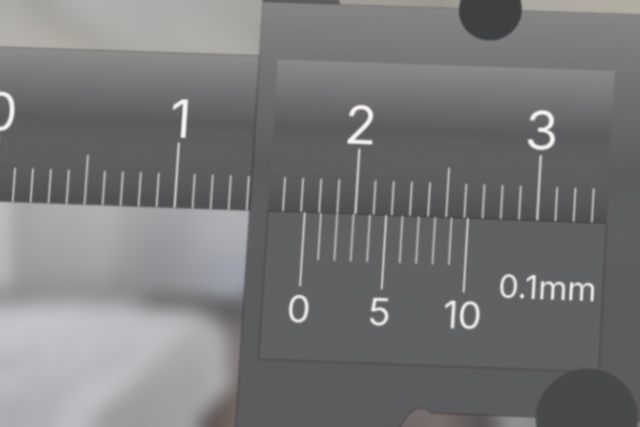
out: **17.2** mm
